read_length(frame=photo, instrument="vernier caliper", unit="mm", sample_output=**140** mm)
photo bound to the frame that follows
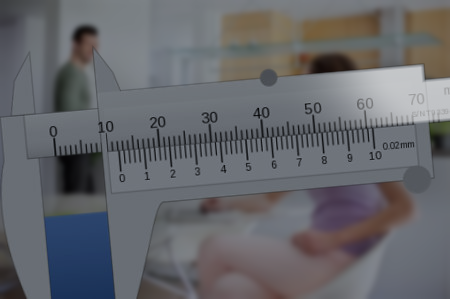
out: **12.2** mm
